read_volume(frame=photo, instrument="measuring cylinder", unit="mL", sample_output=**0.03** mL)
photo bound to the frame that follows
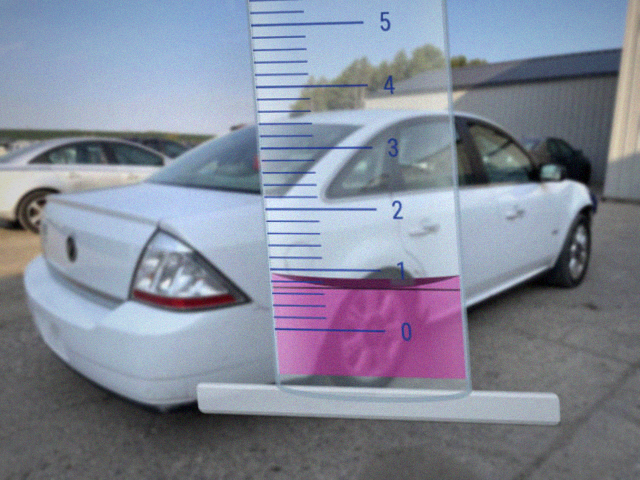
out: **0.7** mL
